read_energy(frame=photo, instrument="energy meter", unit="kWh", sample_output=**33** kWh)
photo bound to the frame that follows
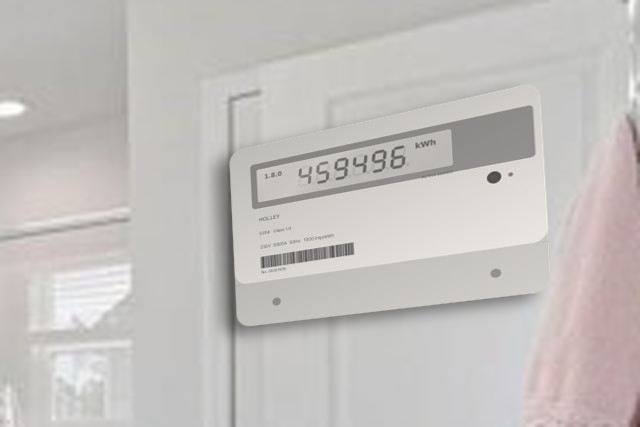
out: **459496** kWh
